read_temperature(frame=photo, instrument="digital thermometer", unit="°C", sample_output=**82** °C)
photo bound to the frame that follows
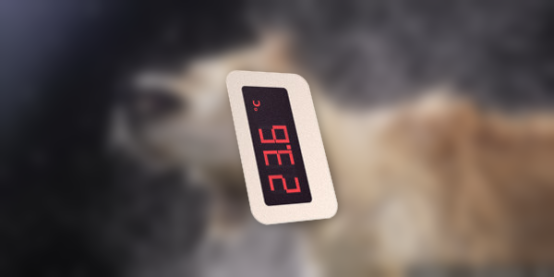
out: **23.6** °C
